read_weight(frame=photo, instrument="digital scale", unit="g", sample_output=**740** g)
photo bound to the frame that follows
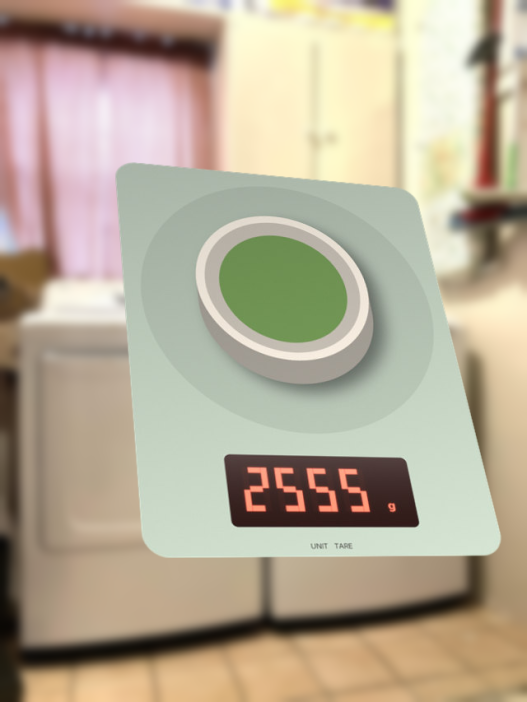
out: **2555** g
